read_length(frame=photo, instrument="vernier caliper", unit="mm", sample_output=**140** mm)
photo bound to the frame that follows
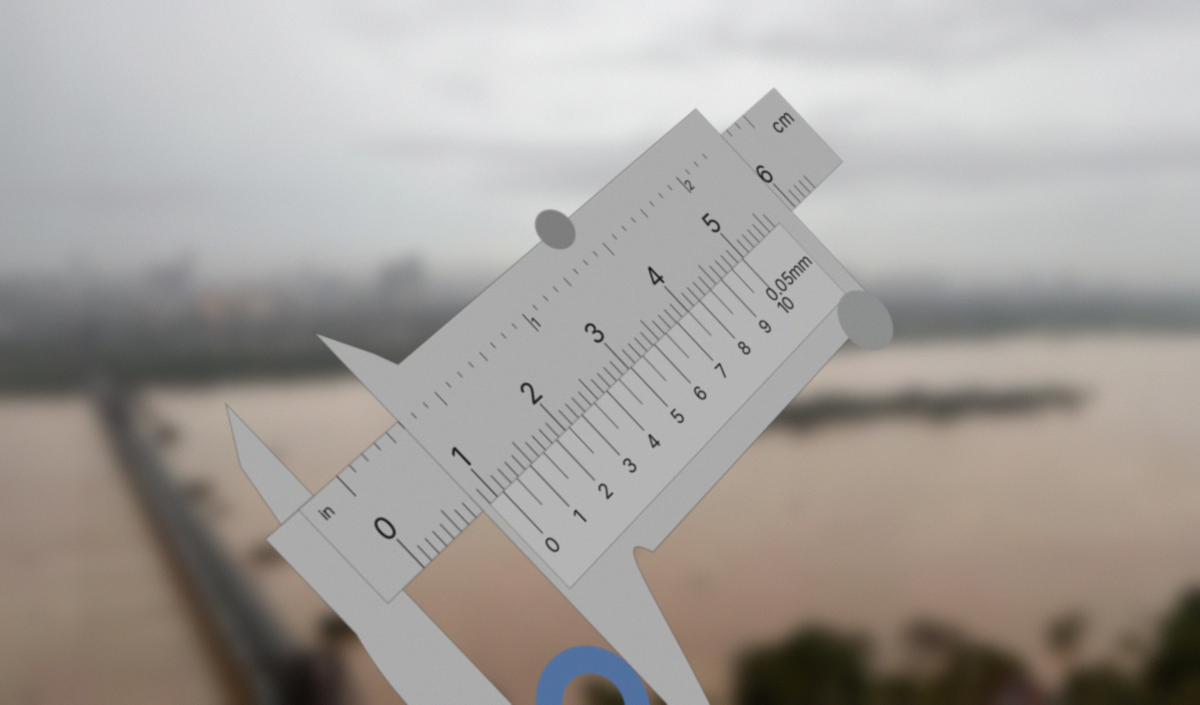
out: **10.8** mm
